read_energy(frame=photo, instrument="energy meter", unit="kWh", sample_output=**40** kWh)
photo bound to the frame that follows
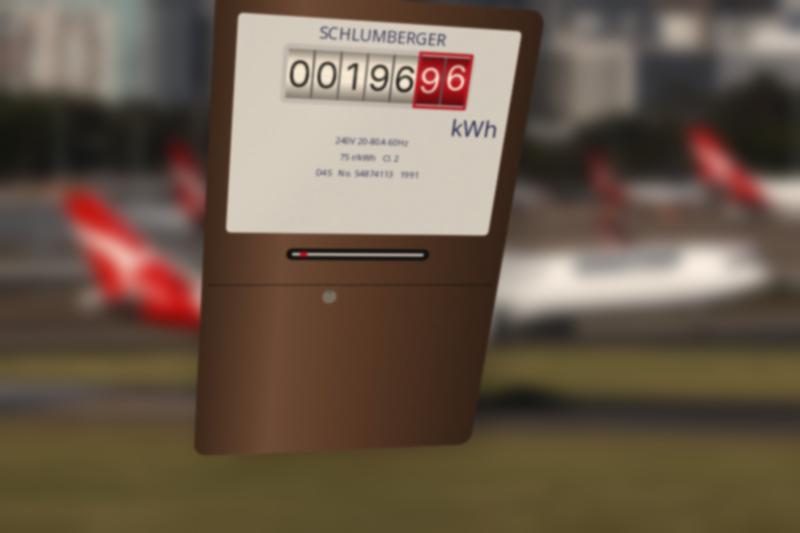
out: **196.96** kWh
